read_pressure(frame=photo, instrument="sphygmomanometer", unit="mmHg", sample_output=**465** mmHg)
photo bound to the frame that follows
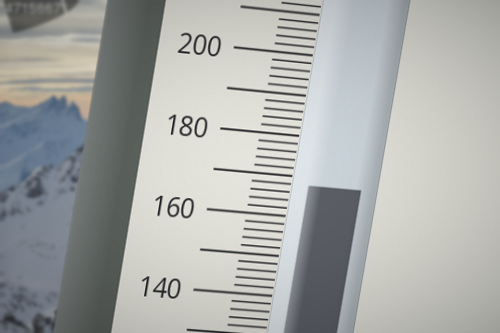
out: **168** mmHg
